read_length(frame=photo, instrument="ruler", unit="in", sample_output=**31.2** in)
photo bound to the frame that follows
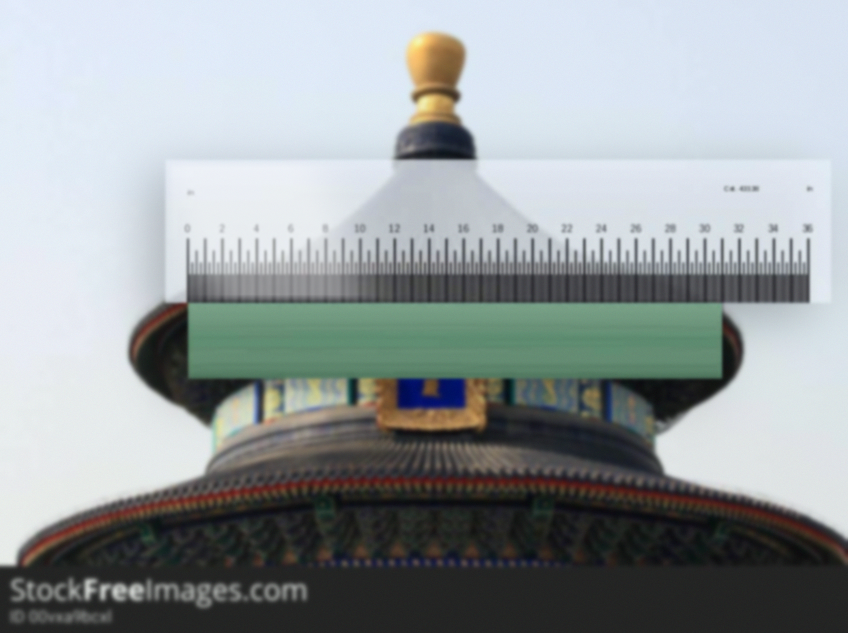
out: **31** in
